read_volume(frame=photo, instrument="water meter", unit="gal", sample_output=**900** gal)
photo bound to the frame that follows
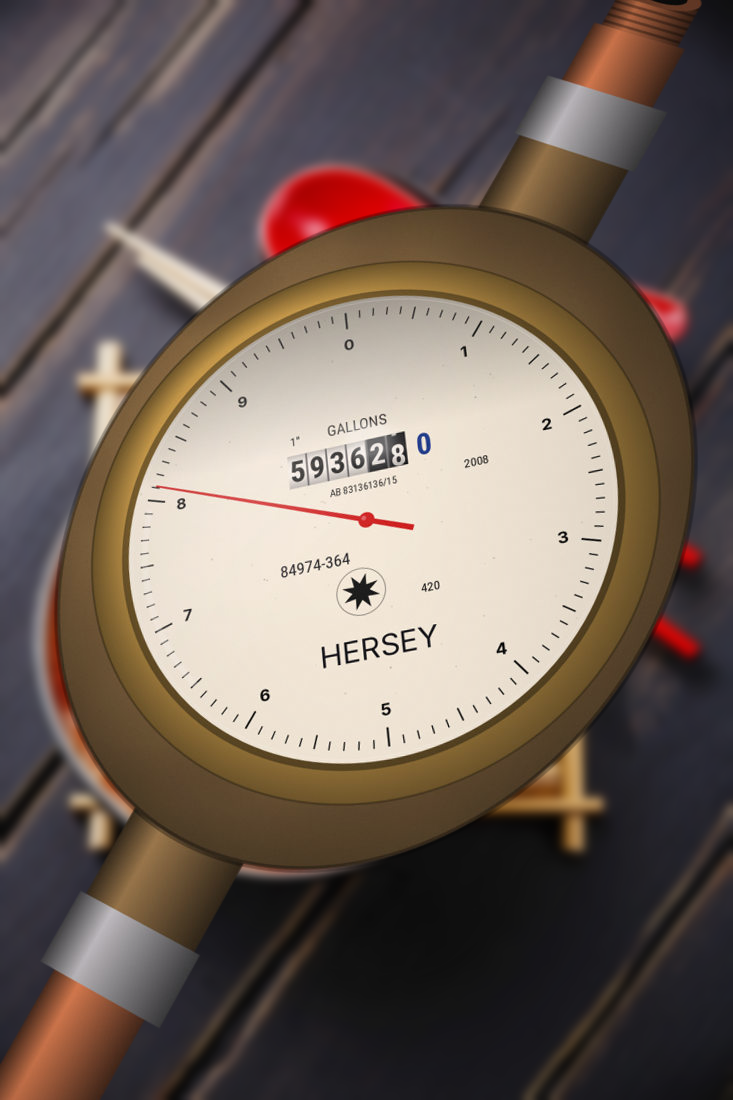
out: **5936278.1** gal
